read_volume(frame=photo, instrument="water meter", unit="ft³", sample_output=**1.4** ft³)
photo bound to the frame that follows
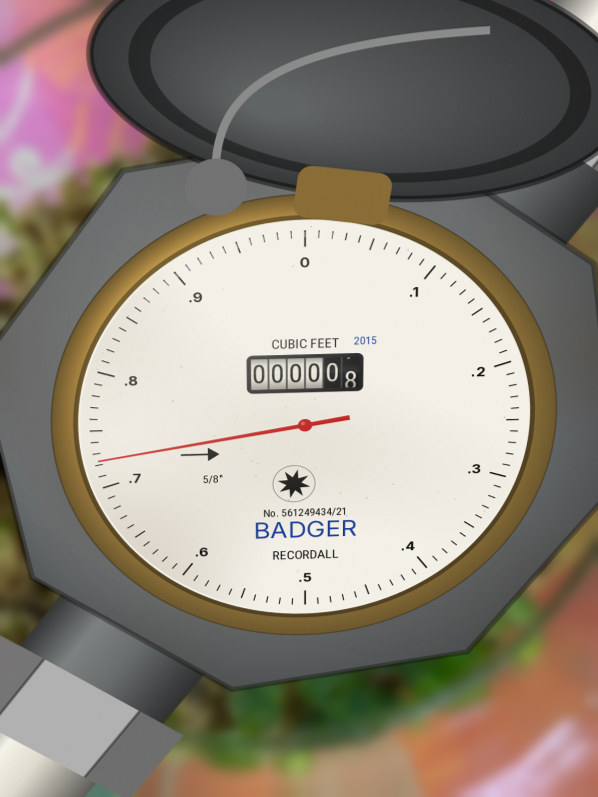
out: **7.72** ft³
